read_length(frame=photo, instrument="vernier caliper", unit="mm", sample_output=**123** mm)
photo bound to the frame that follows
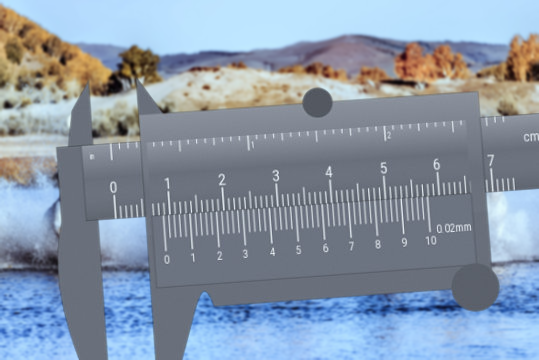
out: **8.8** mm
